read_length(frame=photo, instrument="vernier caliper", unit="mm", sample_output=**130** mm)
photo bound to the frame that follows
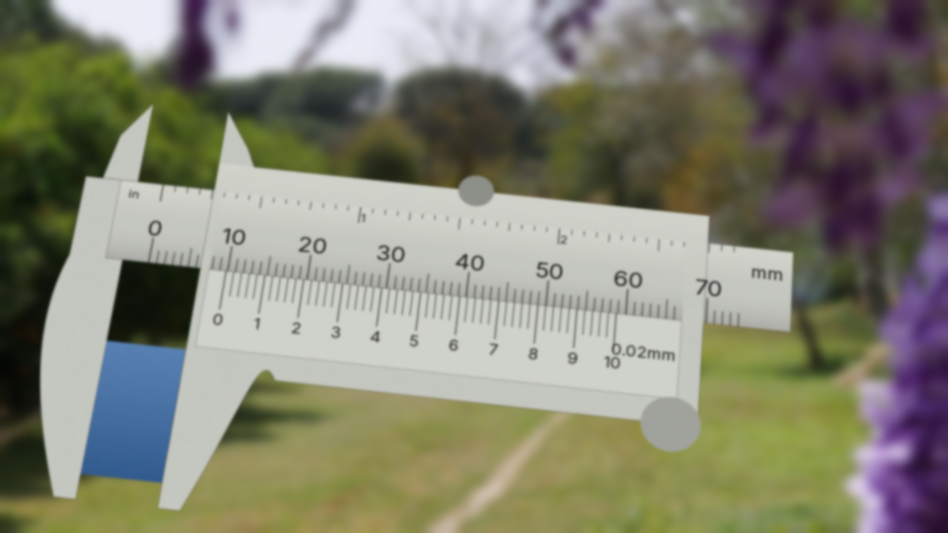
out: **9.8** mm
